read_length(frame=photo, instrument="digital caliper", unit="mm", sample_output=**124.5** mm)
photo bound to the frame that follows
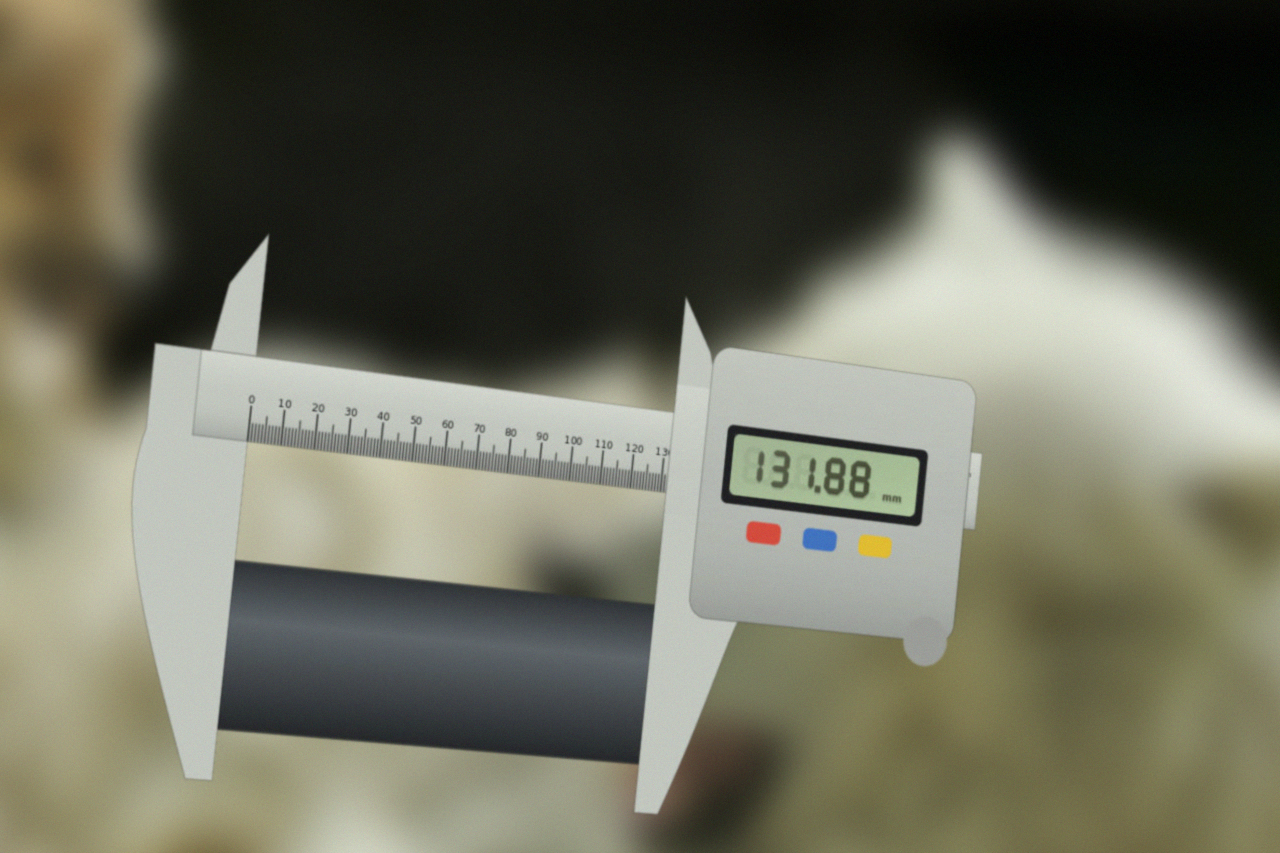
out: **131.88** mm
